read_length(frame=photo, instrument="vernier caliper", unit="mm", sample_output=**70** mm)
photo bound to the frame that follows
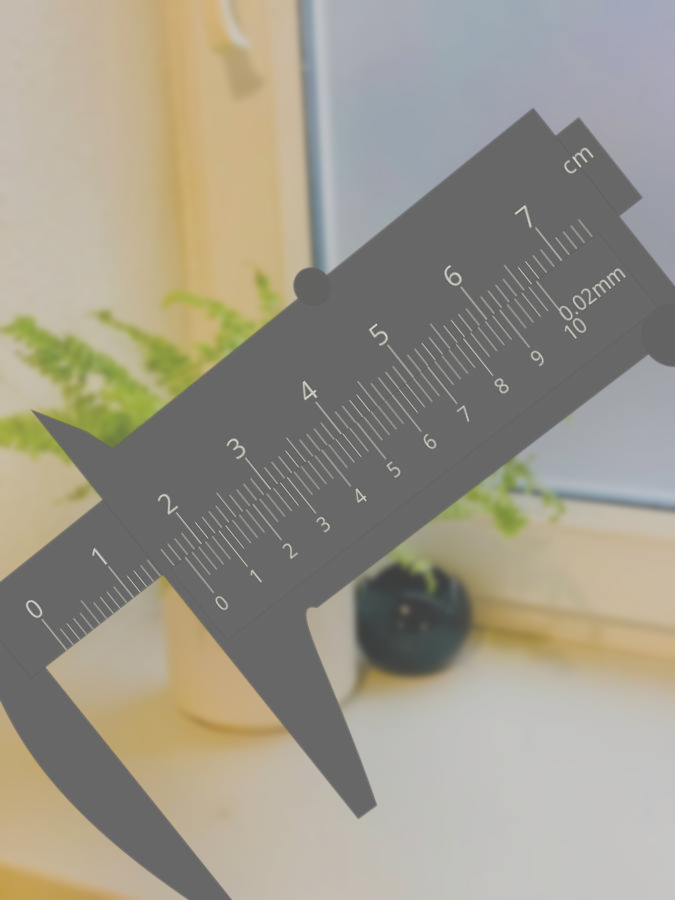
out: **17.6** mm
